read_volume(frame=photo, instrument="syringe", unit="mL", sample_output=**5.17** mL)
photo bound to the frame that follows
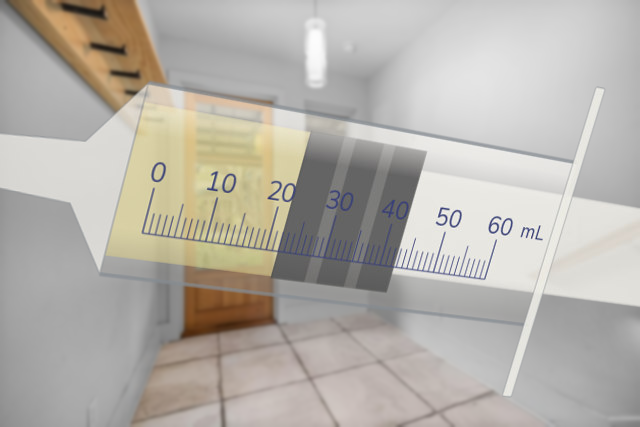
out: **22** mL
